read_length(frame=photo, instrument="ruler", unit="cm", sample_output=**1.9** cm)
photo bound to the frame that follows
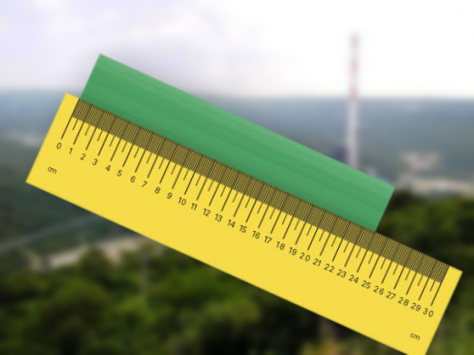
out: **24** cm
